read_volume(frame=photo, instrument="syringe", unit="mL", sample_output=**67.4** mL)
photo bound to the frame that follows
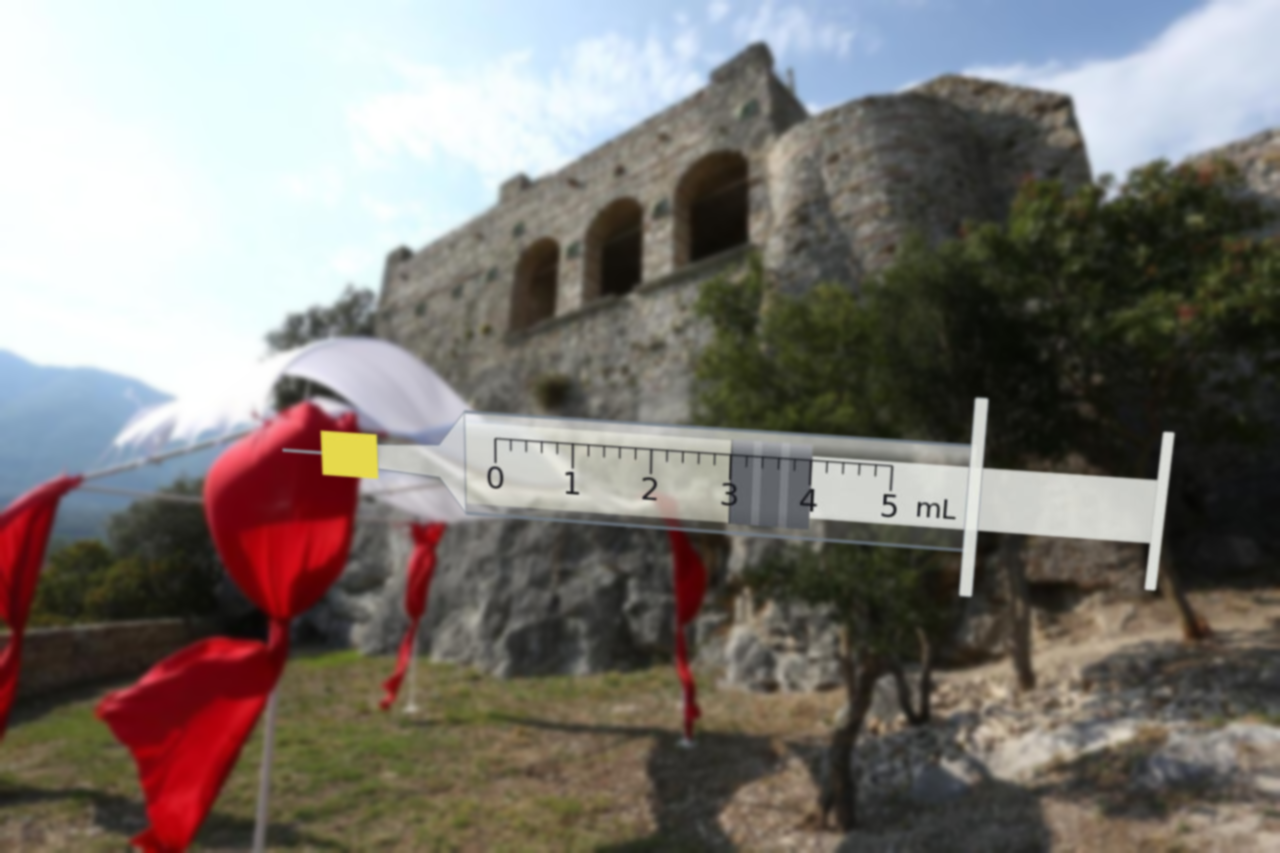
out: **3** mL
